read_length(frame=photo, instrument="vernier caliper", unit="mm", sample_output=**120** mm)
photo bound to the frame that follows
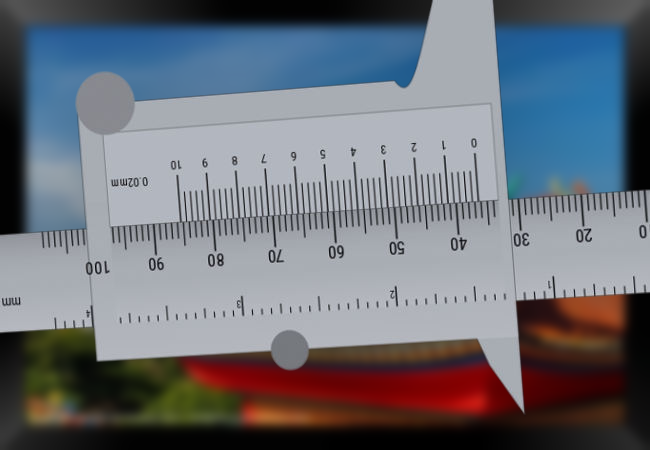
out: **36.4** mm
